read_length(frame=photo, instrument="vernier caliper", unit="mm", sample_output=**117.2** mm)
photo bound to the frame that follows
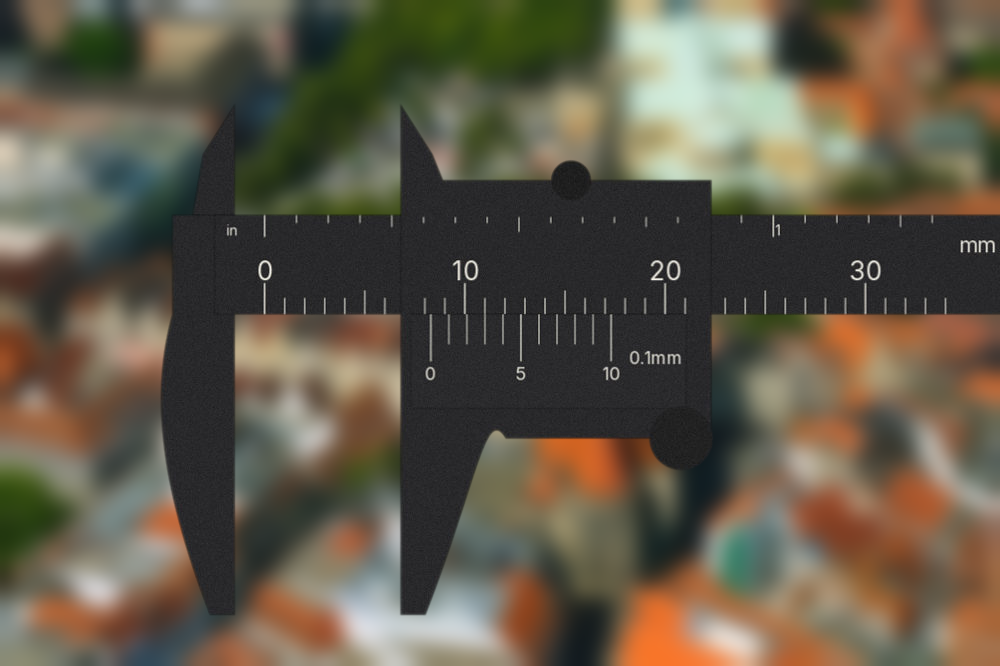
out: **8.3** mm
